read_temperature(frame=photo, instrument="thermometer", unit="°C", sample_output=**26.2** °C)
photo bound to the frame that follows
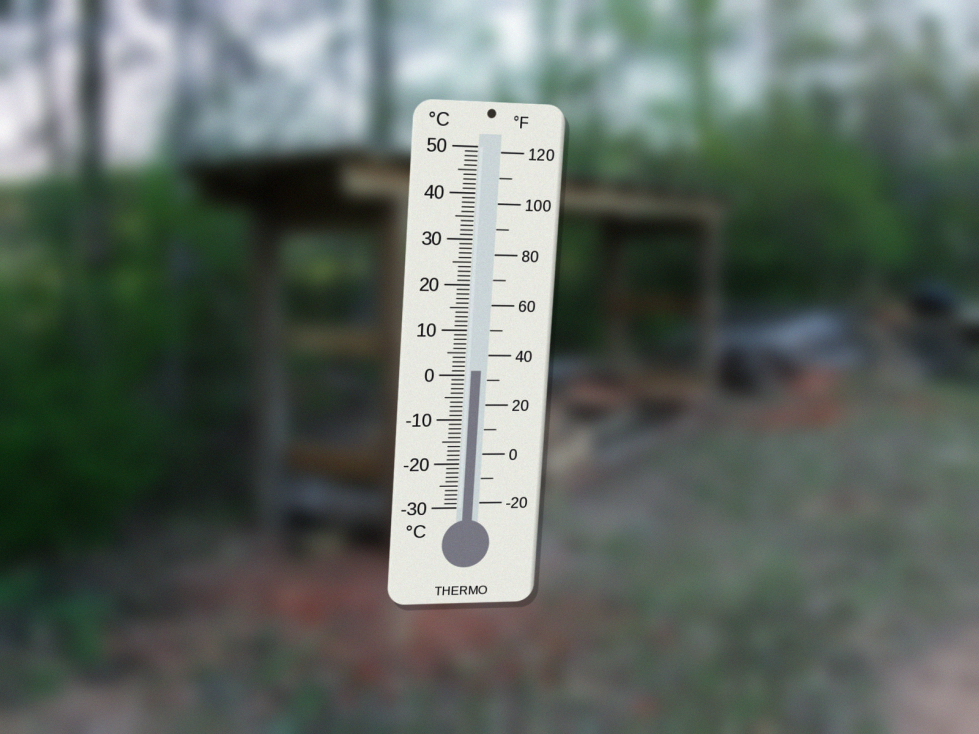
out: **1** °C
